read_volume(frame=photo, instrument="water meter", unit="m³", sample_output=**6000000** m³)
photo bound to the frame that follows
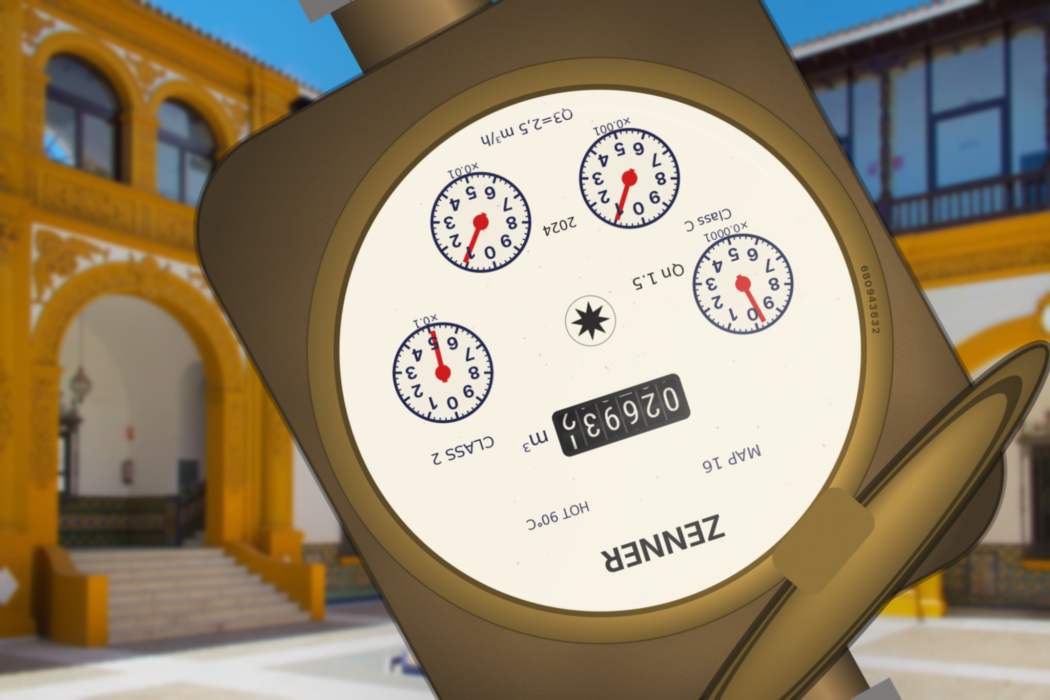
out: **26931.5109** m³
